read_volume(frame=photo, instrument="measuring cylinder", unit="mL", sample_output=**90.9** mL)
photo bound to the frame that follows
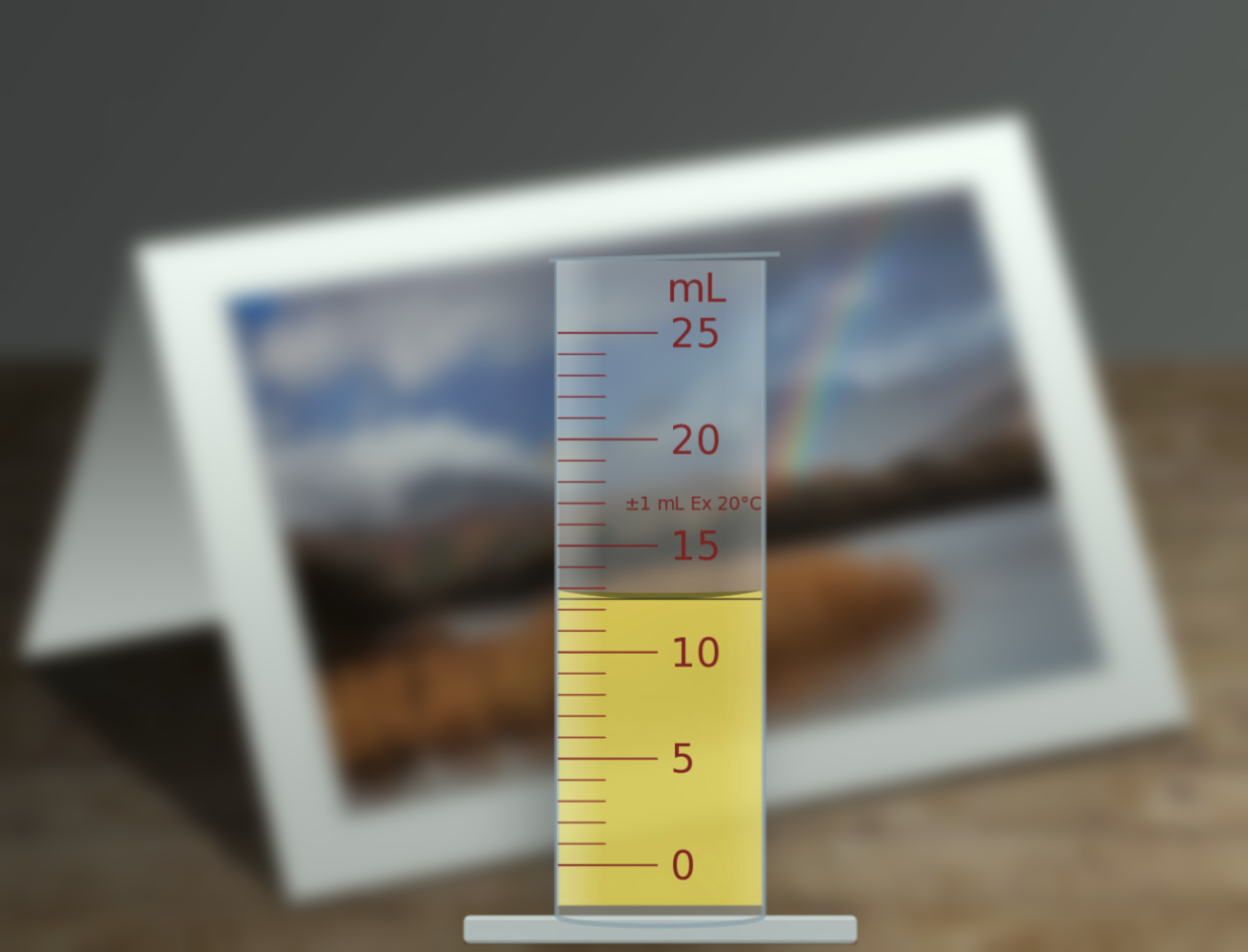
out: **12.5** mL
